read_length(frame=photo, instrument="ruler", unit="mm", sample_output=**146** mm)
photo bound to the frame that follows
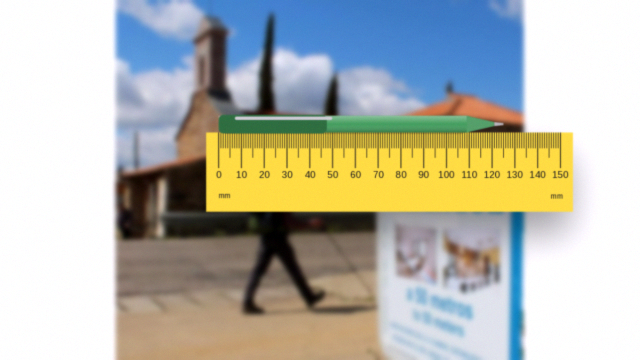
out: **125** mm
